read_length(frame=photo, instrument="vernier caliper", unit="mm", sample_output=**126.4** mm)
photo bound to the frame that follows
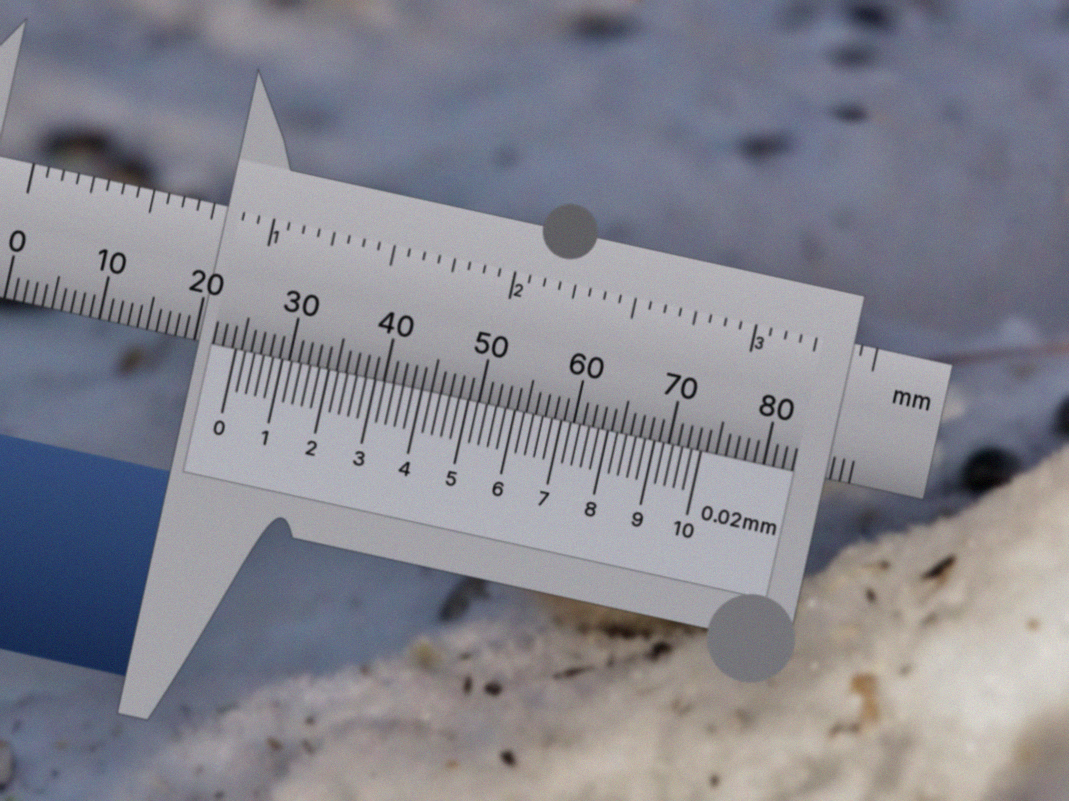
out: **24.4** mm
